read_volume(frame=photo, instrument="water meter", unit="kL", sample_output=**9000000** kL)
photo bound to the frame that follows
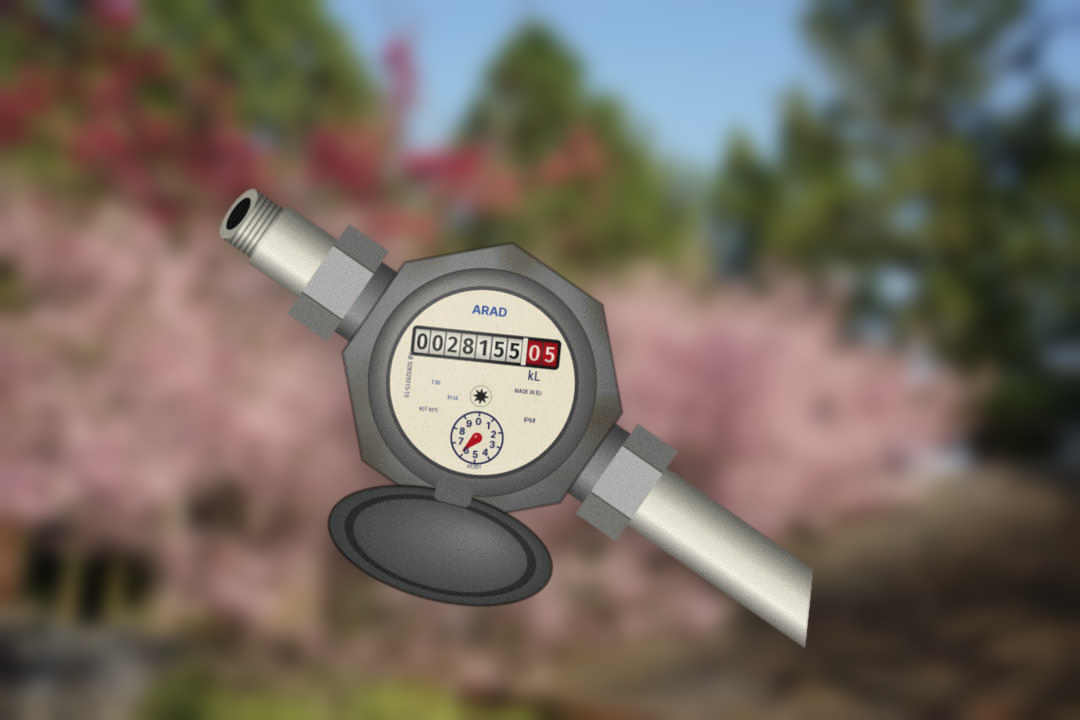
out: **28155.056** kL
